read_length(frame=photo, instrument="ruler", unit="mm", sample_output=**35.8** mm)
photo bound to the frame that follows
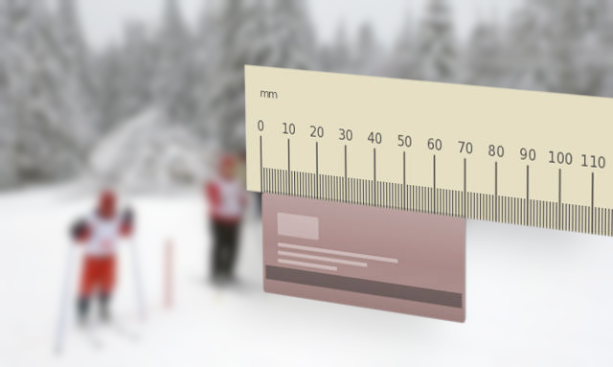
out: **70** mm
